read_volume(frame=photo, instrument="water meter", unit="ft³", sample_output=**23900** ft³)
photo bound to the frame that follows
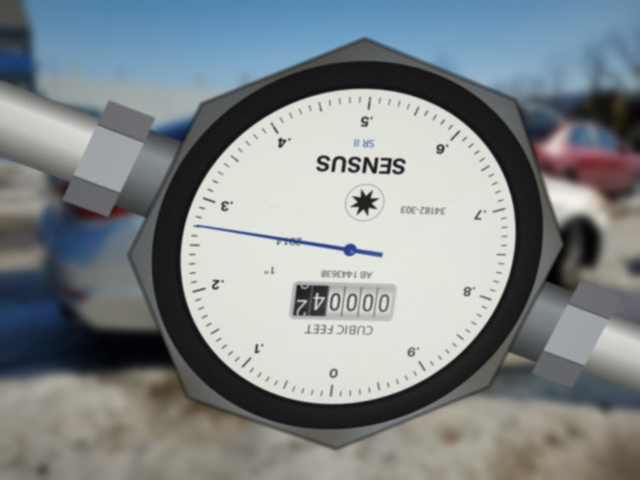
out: **42.27** ft³
